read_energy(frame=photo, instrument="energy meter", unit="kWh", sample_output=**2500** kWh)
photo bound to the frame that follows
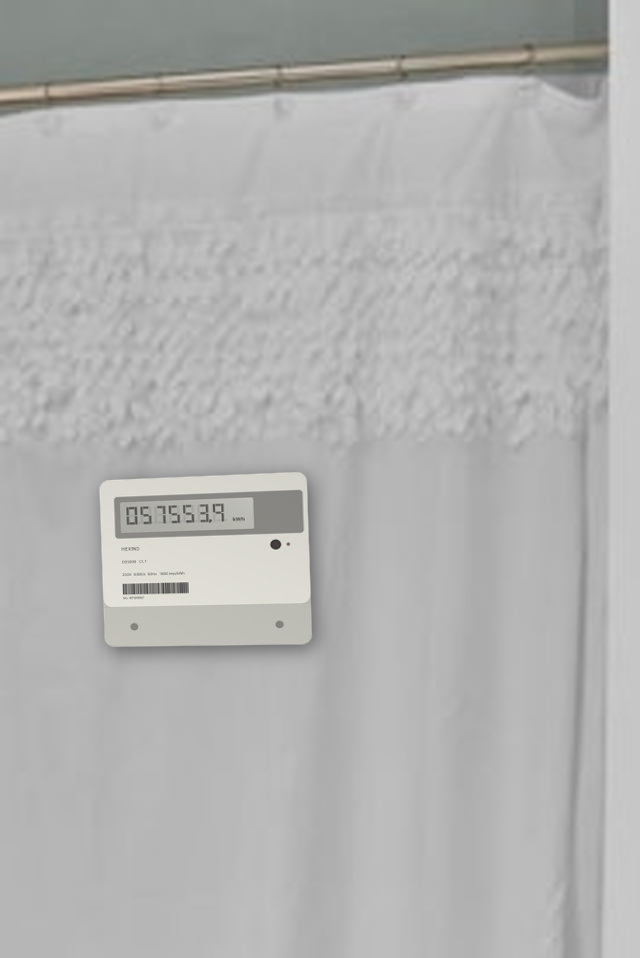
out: **57553.9** kWh
